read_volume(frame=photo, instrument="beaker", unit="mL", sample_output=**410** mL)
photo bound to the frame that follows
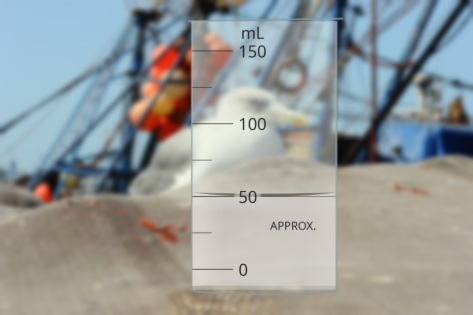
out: **50** mL
